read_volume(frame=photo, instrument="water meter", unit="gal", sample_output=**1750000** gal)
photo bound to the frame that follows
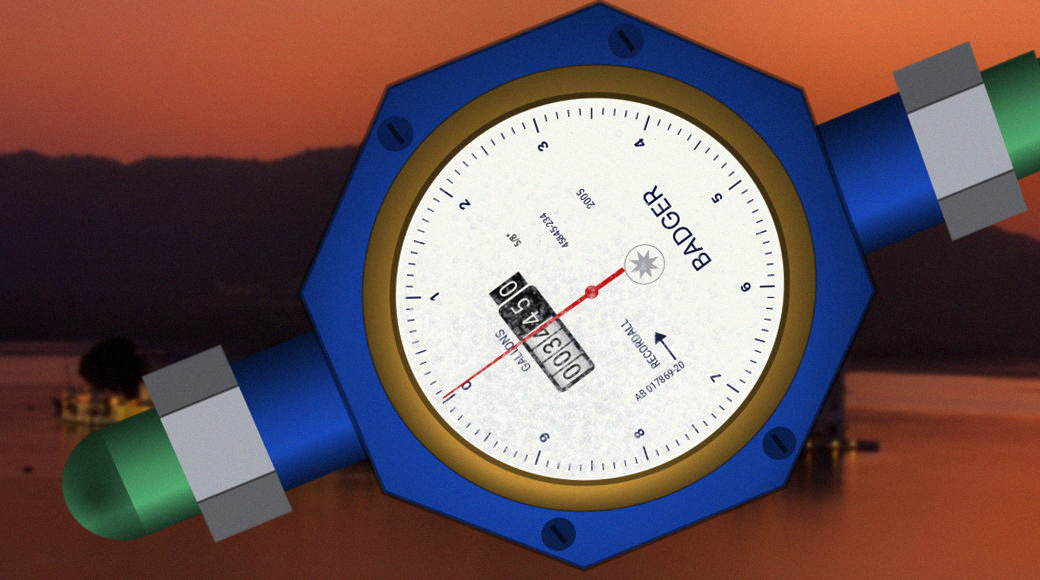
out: **34450.0** gal
